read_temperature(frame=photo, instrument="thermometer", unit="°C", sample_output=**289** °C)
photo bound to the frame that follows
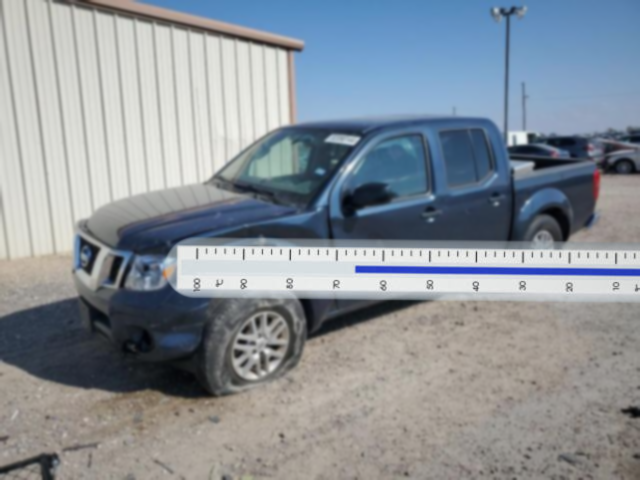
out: **66** °C
